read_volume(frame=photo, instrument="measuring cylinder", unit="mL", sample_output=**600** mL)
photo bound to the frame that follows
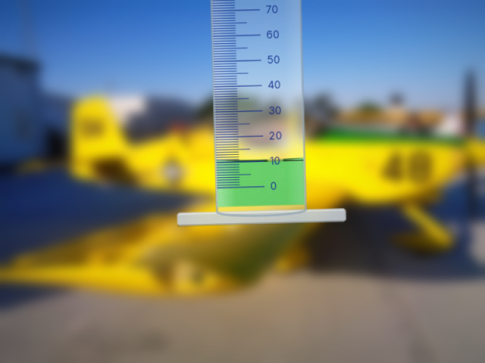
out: **10** mL
